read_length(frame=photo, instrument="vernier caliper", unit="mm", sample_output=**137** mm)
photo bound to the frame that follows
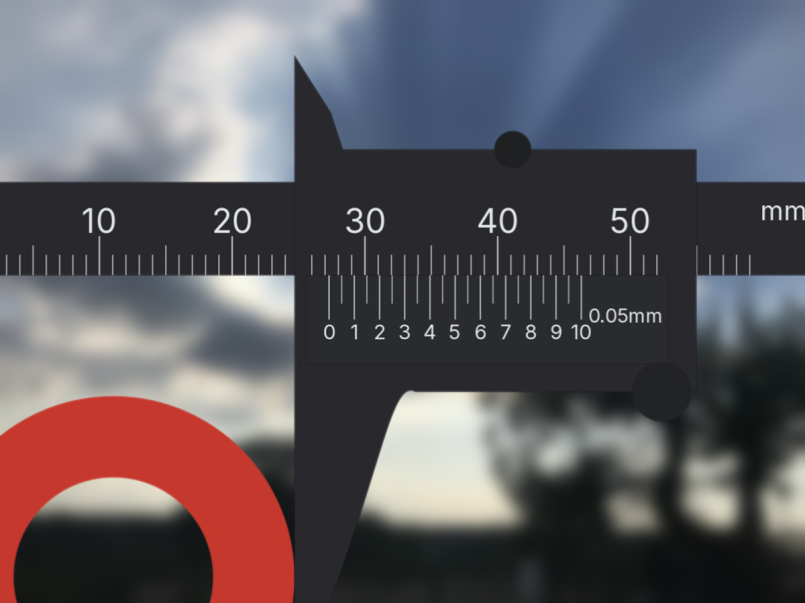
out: **27.3** mm
